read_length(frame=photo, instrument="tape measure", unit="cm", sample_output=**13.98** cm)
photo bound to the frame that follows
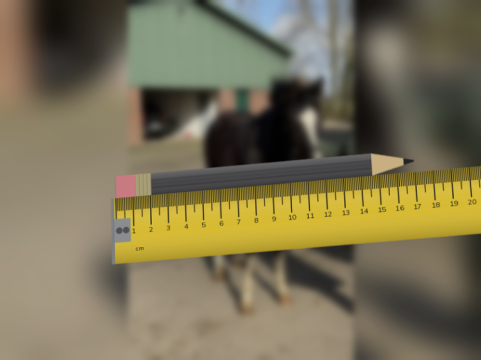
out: **17** cm
